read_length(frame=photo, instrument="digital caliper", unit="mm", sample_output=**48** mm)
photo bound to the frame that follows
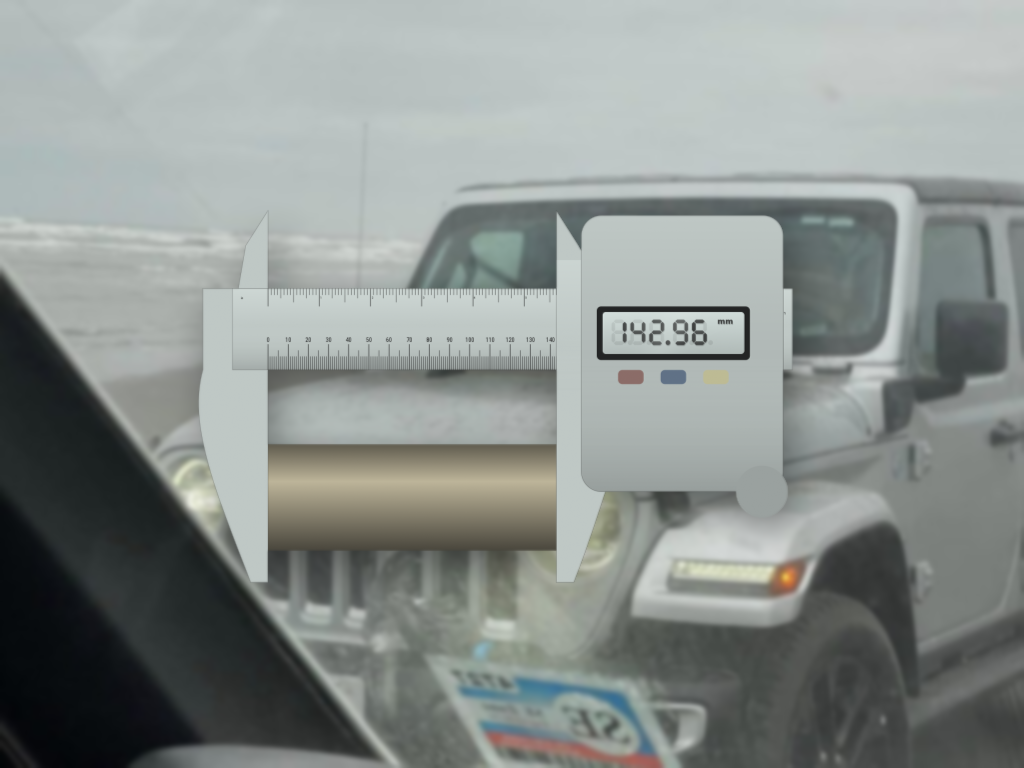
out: **142.96** mm
